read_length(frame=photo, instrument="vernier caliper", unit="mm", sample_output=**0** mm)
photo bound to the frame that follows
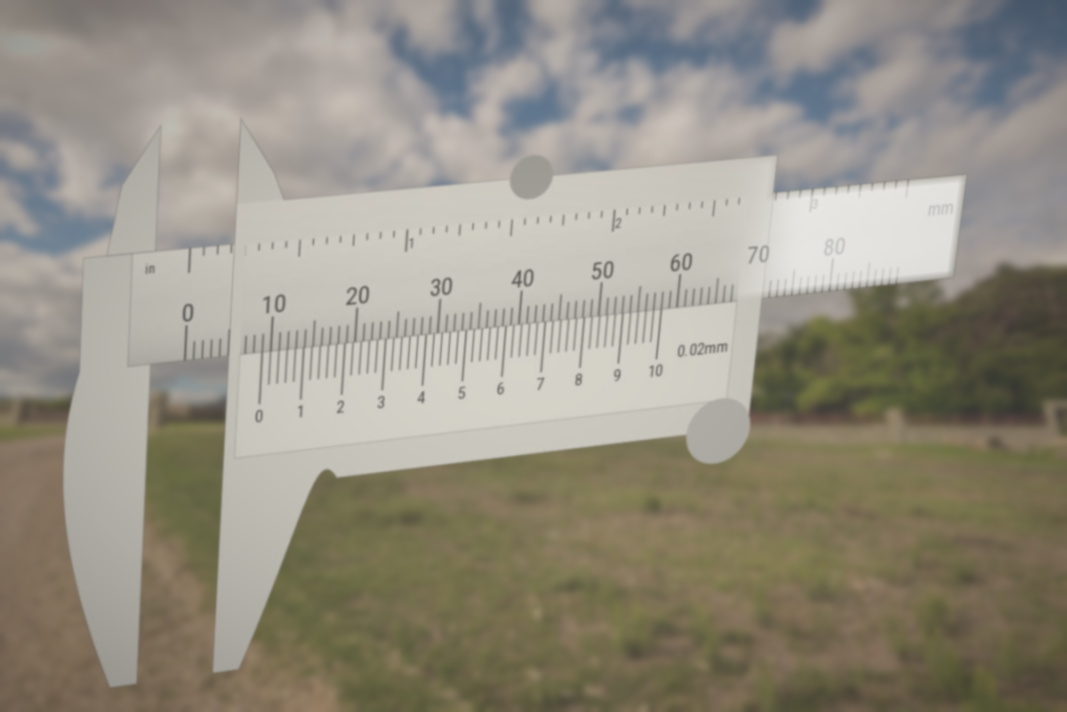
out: **9.0** mm
